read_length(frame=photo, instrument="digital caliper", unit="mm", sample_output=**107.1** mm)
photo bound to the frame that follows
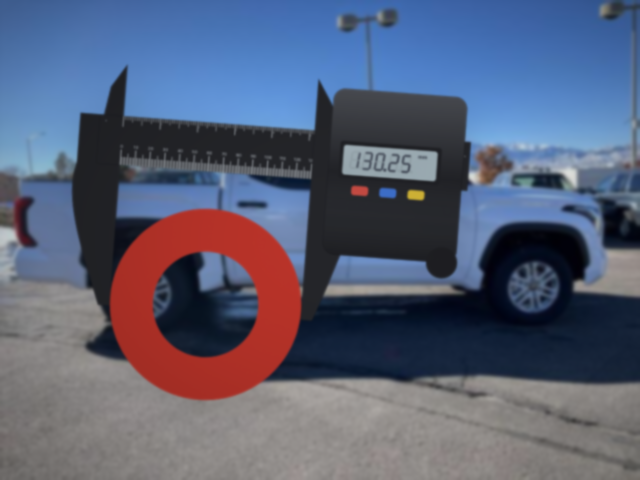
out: **130.25** mm
